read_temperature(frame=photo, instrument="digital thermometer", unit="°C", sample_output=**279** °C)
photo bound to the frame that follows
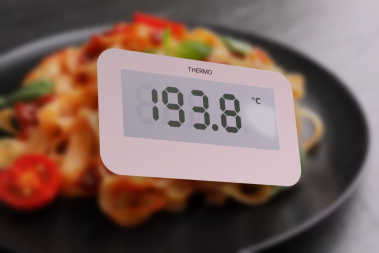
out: **193.8** °C
